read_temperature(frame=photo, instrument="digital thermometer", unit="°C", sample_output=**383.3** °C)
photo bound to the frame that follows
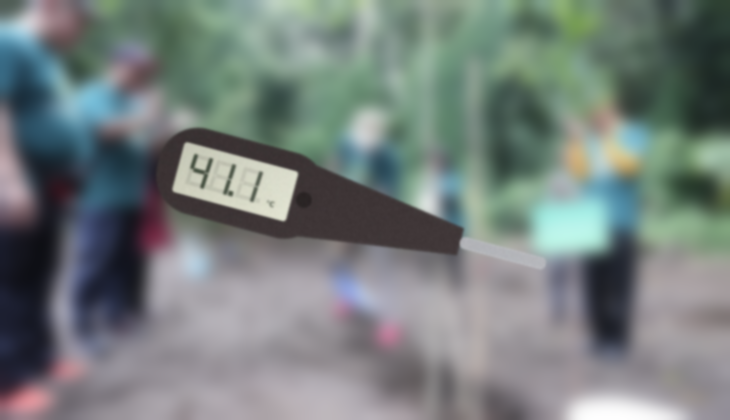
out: **41.1** °C
